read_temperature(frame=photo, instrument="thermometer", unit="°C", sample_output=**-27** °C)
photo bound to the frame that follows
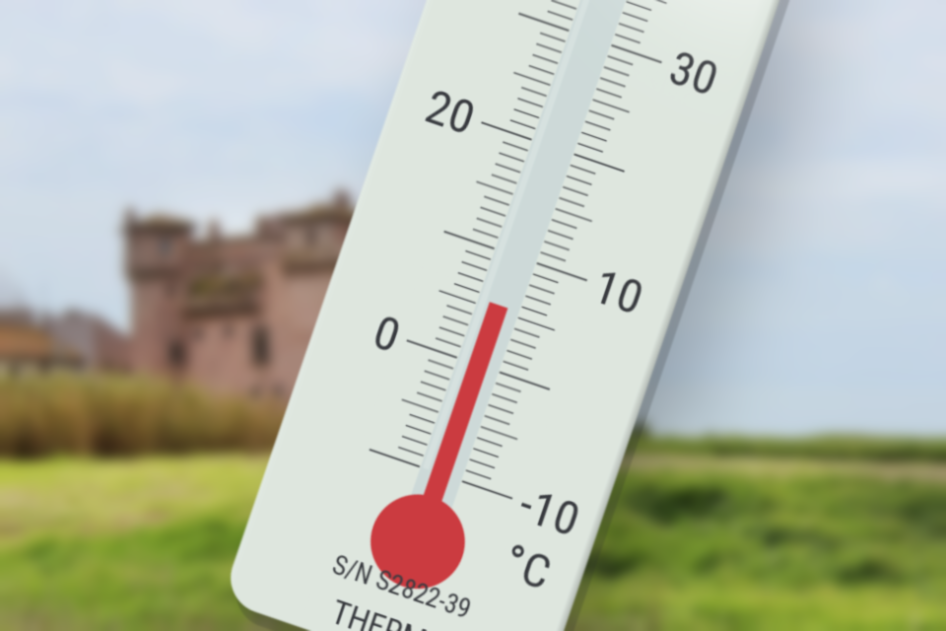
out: **5.5** °C
